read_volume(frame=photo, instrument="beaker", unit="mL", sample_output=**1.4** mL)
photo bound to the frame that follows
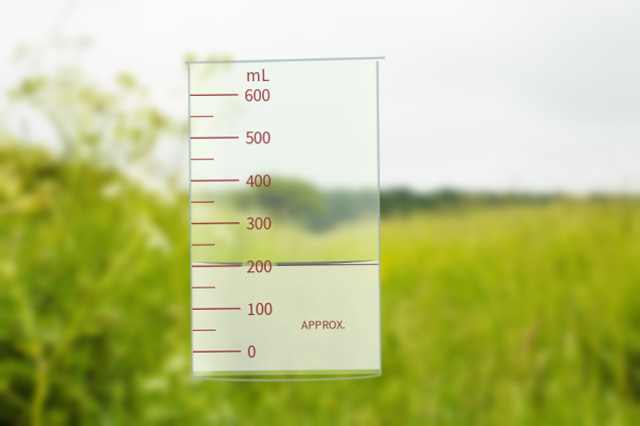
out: **200** mL
